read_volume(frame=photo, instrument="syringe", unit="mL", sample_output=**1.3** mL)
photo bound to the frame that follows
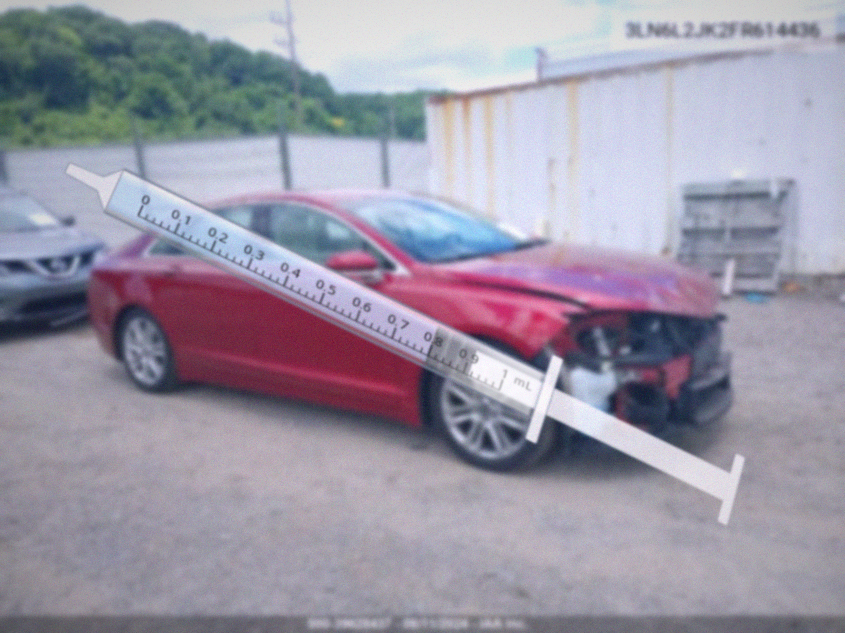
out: **0.8** mL
